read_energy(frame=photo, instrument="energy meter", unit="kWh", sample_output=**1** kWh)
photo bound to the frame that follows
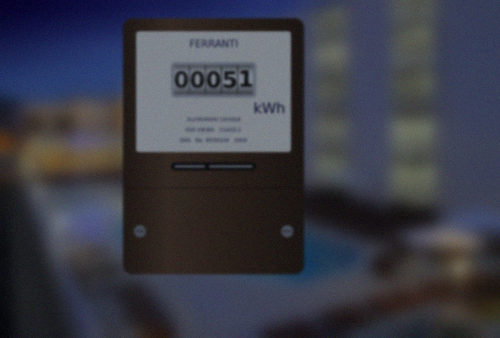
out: **51** kWh
